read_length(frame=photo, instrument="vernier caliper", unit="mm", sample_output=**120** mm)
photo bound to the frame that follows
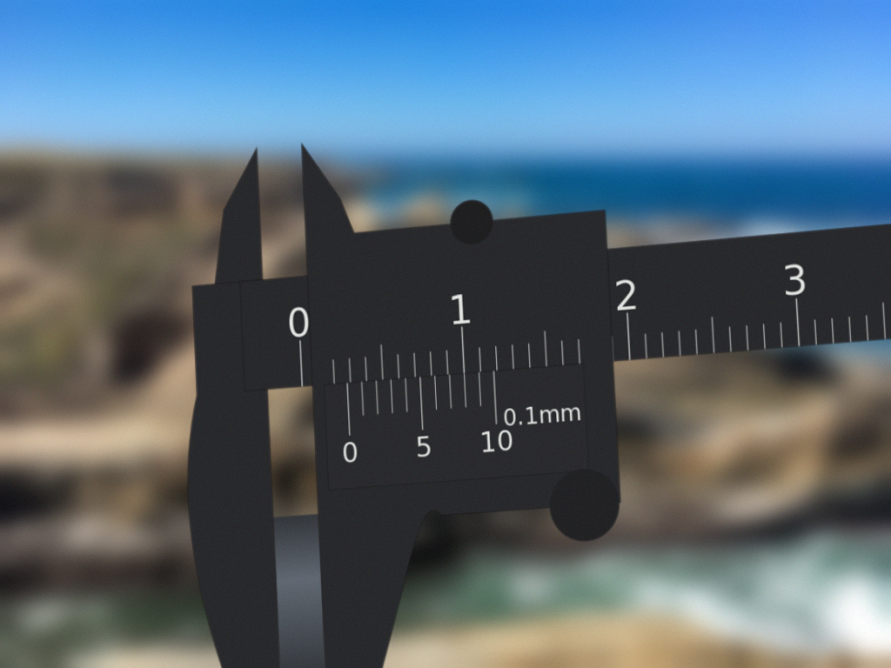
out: **2.8** mm
